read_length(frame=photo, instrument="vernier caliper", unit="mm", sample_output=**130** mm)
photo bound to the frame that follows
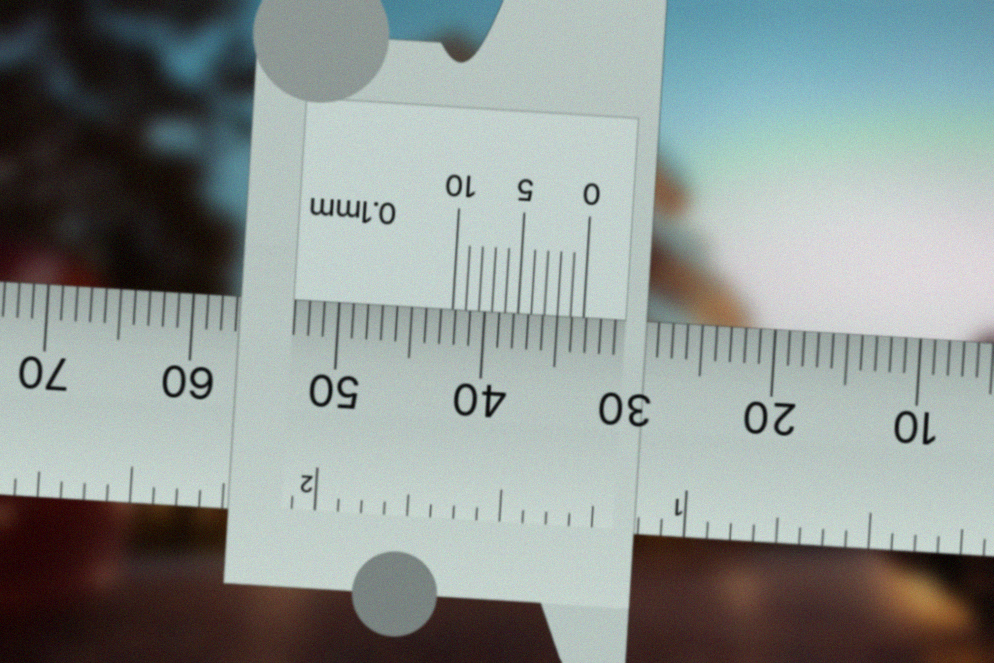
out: **33.2** mm
